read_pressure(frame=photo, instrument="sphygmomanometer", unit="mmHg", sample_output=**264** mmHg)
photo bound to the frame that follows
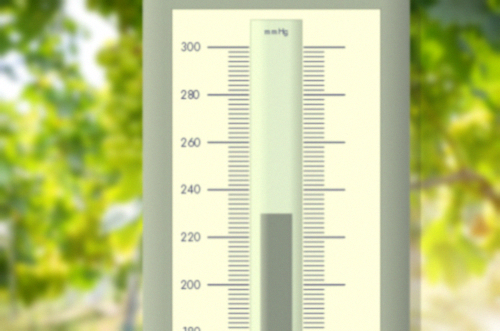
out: **230** mmHg
